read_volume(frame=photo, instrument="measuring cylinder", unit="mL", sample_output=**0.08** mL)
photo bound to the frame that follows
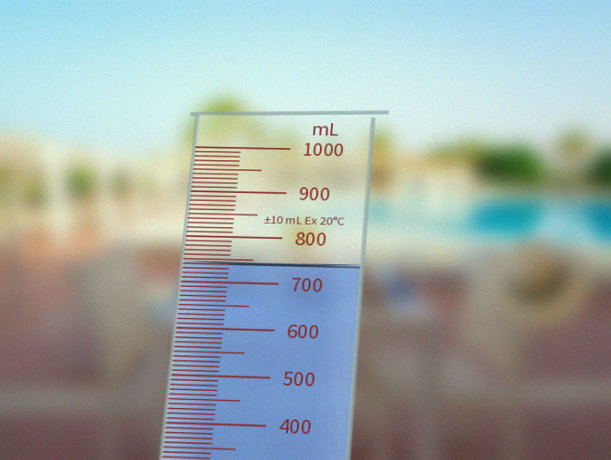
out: **740** mL
